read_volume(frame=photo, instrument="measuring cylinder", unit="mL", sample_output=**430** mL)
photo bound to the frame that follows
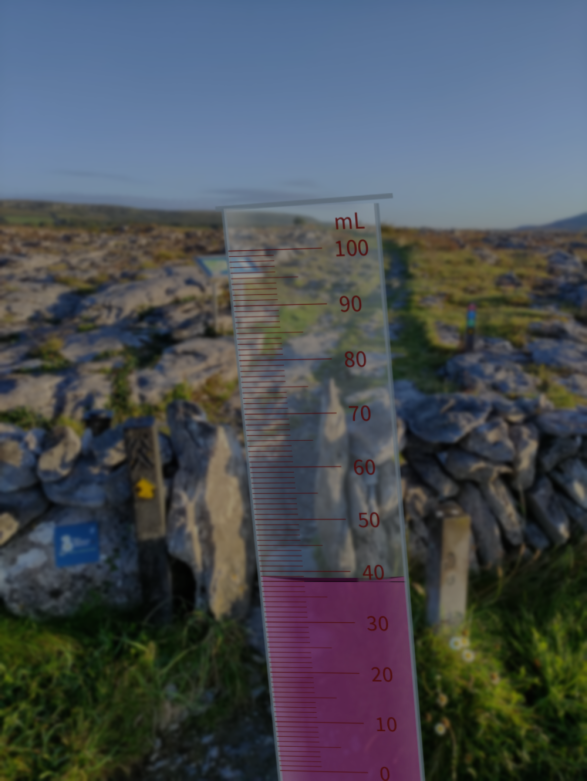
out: **38** mL
